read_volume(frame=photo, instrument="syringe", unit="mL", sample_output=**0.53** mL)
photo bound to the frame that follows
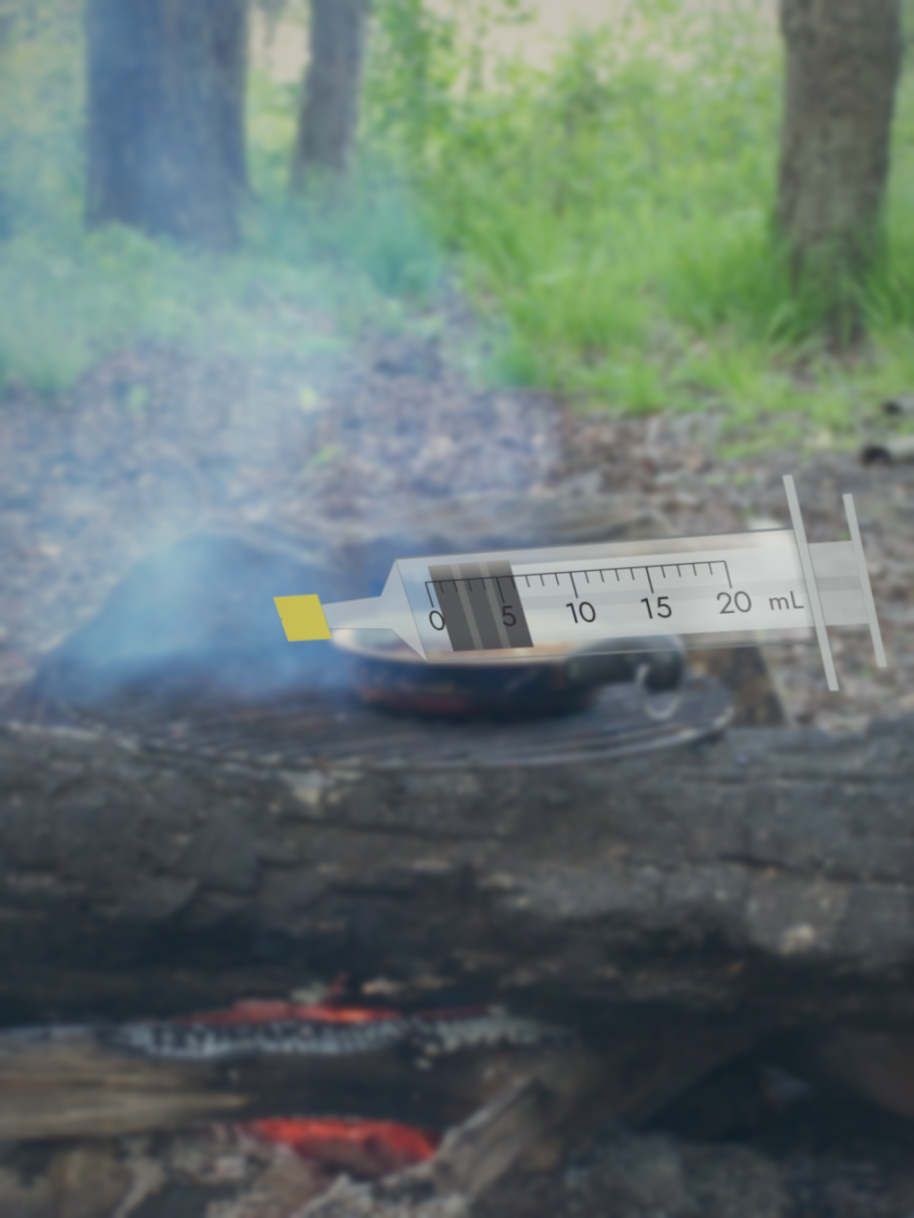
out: **0.5** mL
